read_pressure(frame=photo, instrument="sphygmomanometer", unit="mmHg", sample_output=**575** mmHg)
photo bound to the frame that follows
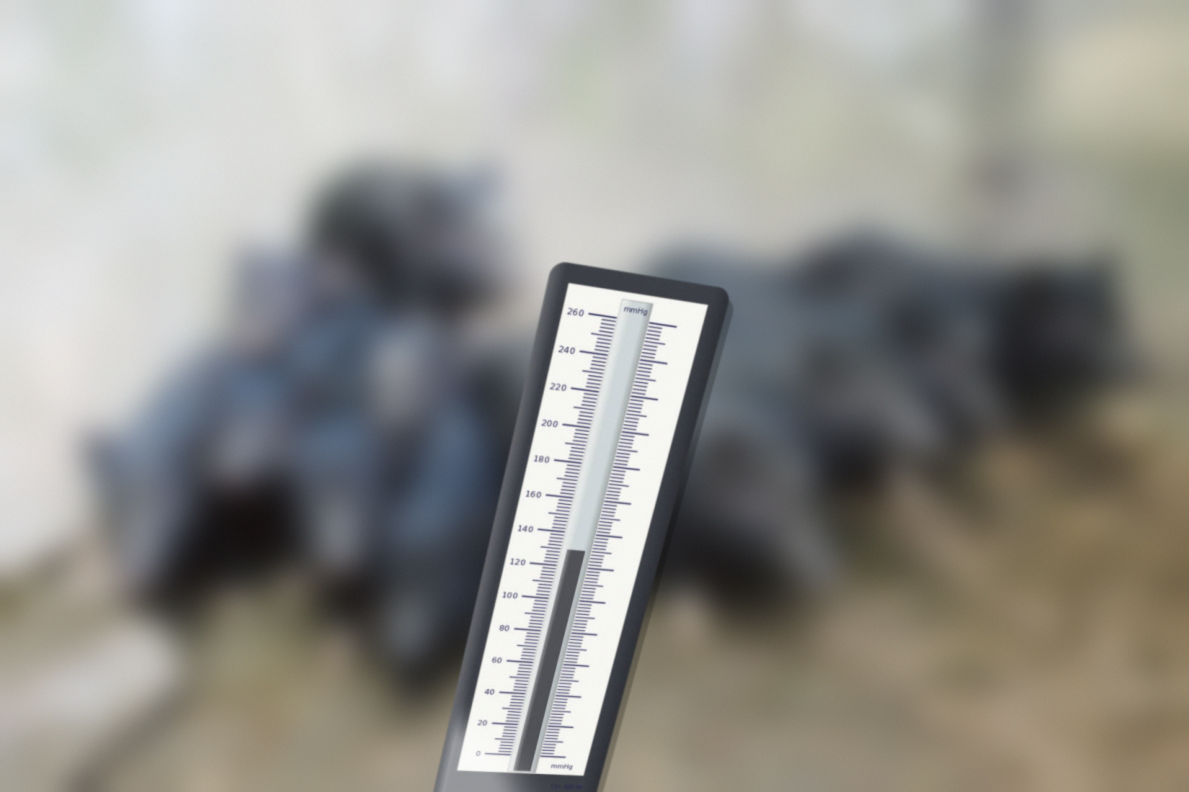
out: **130** mmHg
